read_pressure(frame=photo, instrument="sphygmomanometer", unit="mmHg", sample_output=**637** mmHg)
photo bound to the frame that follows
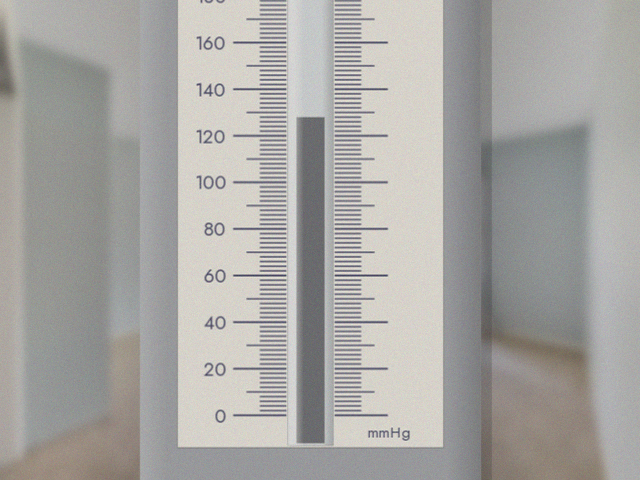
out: **128** mmHg
